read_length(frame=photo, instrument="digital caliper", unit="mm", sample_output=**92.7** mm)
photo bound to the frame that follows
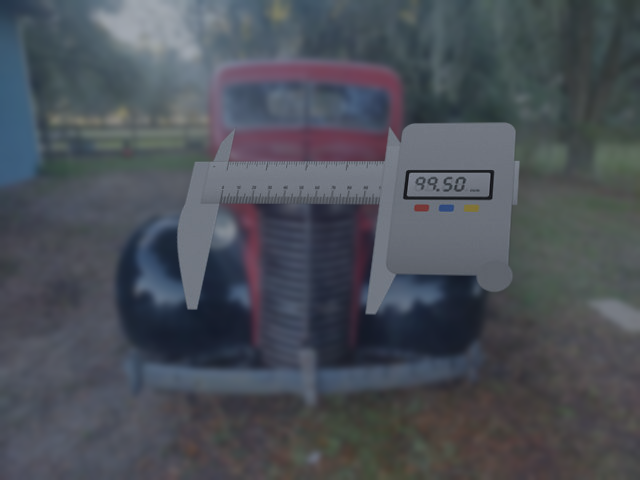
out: **99.50** mm
